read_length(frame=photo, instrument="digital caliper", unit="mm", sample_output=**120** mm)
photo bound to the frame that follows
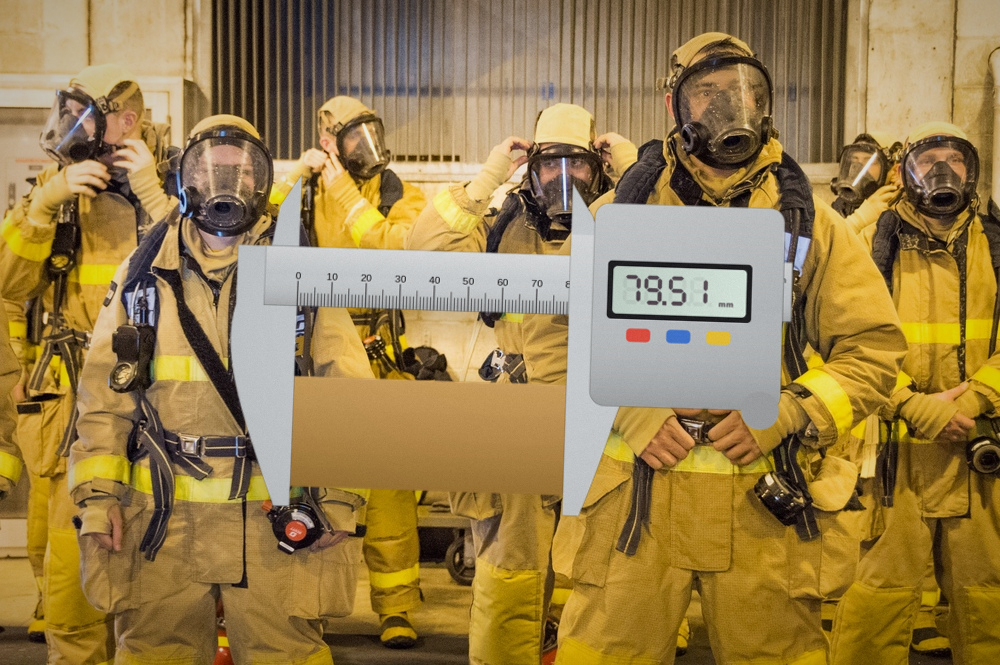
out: **79.51** mm
